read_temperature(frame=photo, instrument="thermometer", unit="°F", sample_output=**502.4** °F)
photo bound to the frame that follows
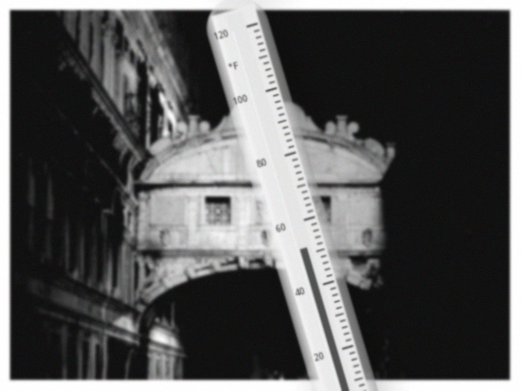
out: **52** °F
